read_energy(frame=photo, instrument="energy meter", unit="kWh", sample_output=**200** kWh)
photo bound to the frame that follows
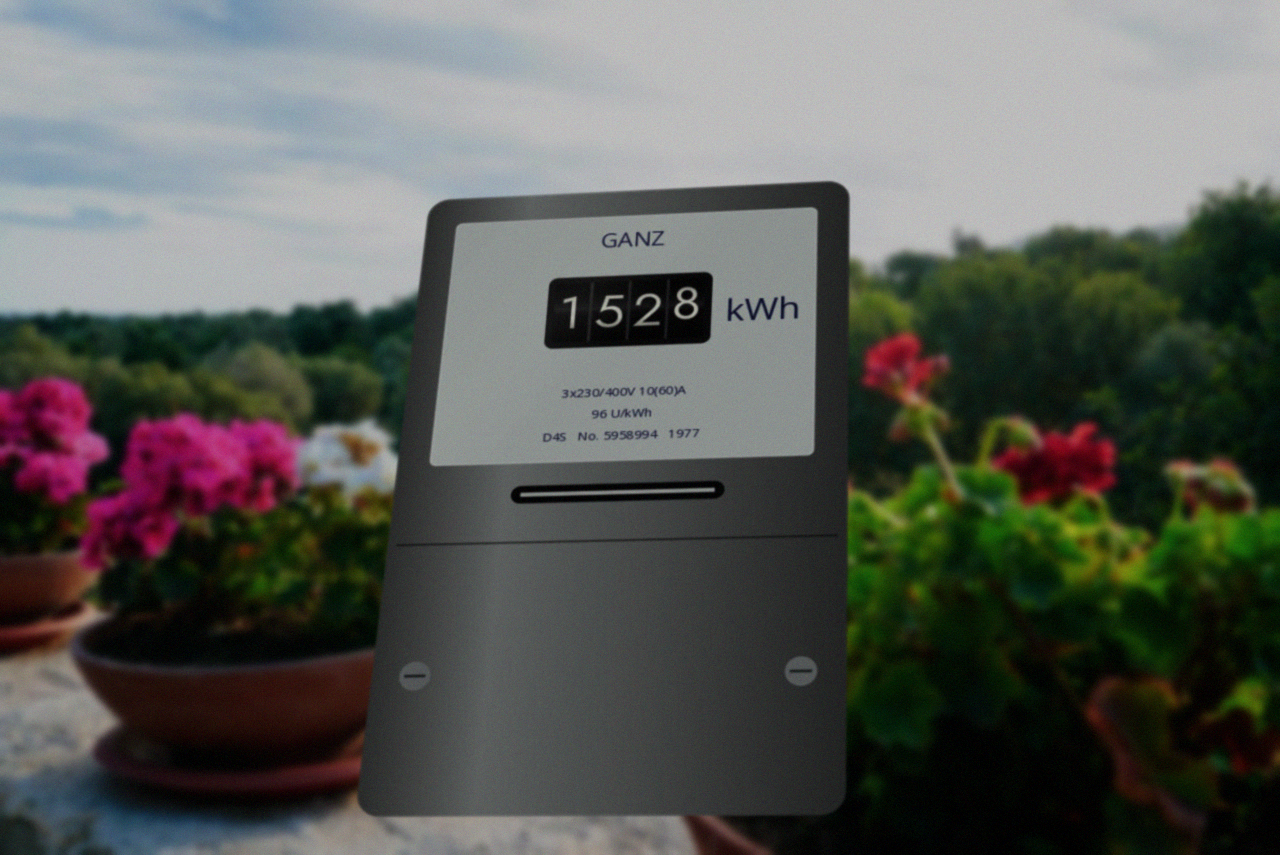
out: **1528** kWh
